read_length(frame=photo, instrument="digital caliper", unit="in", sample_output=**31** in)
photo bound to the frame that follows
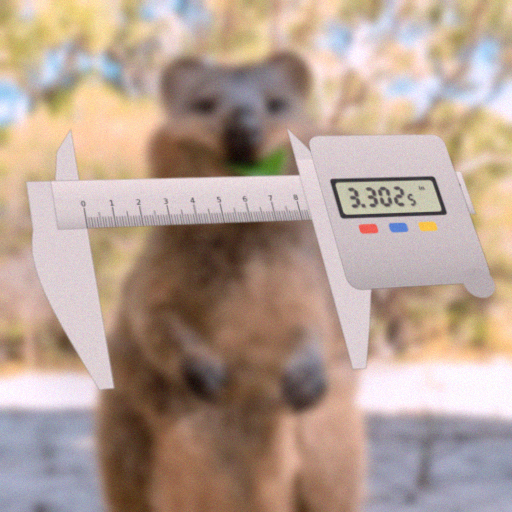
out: **3.3025** in
